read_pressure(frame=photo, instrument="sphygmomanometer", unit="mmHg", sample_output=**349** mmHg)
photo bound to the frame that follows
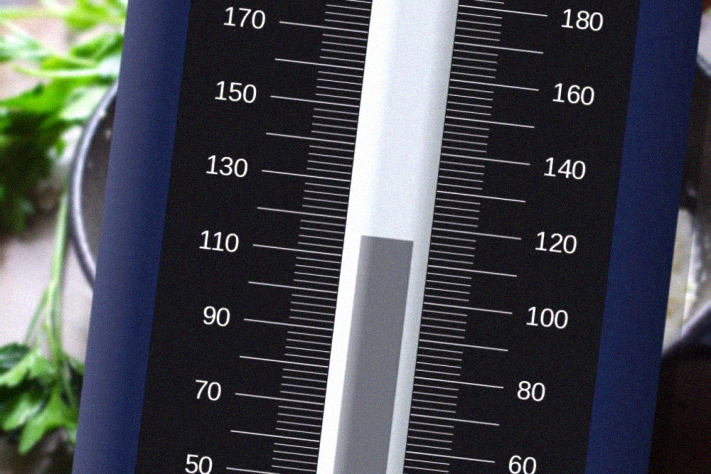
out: **116** mmHg
